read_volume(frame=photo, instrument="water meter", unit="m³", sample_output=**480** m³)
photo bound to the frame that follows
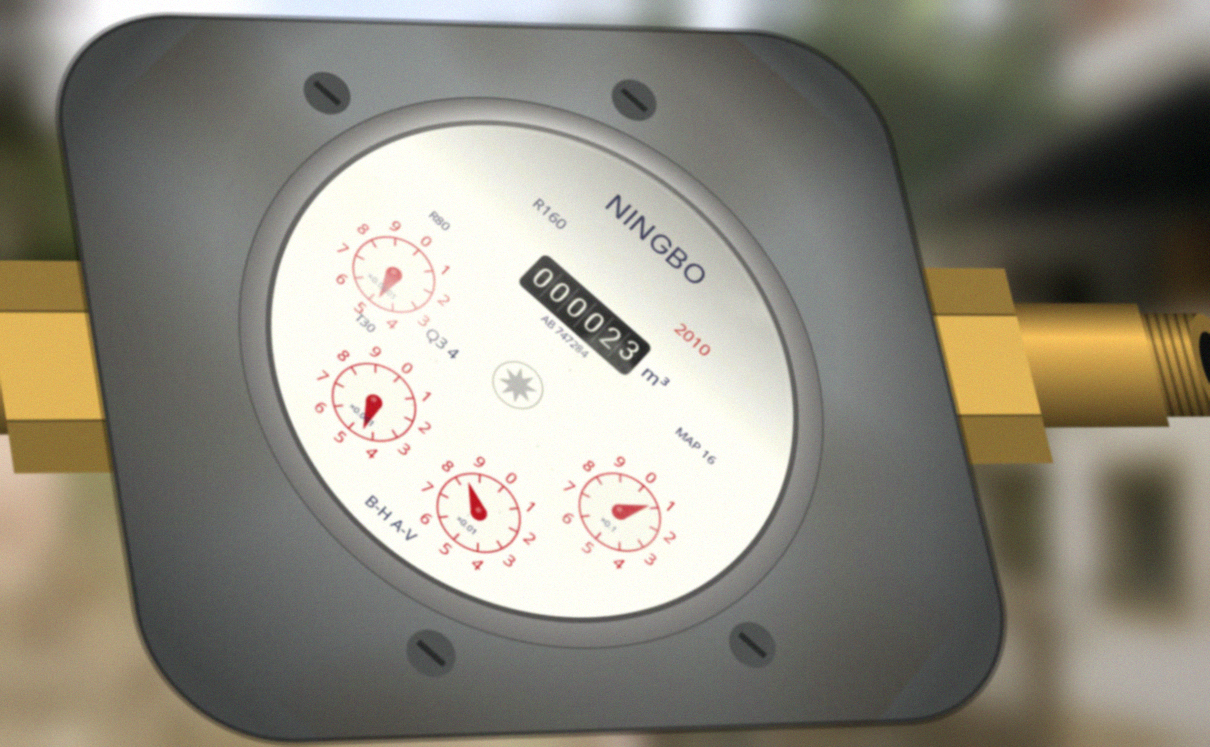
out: **23.0844** m³
